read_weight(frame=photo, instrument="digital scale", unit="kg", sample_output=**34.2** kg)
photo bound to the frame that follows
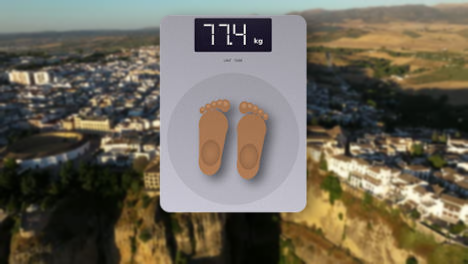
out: **77.4** kg
